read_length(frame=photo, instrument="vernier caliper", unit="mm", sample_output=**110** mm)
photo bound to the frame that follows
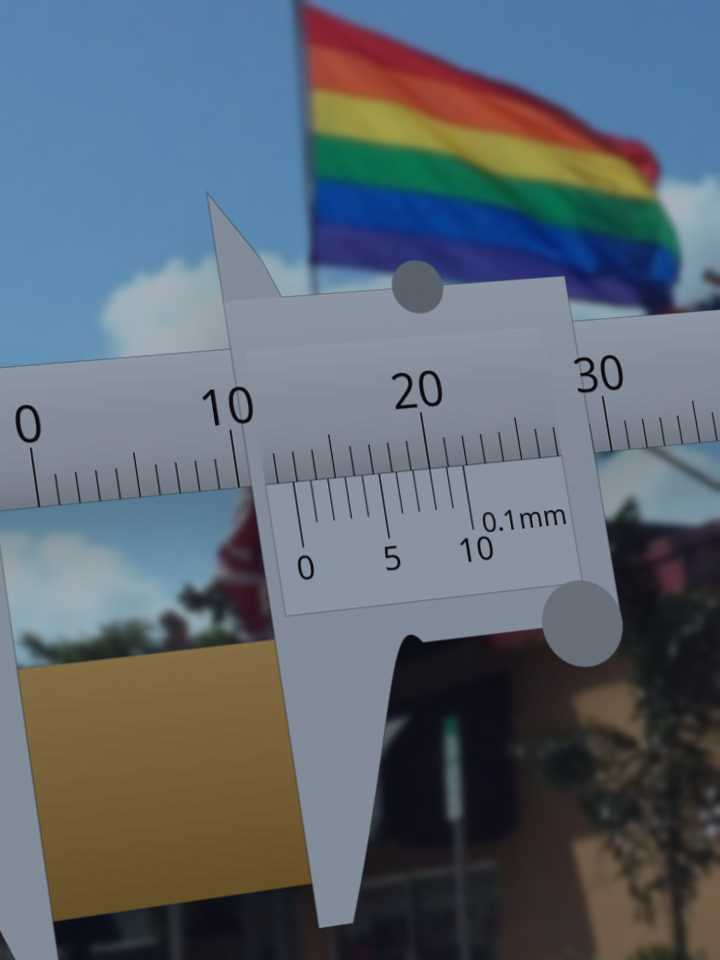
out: **12.8** mm
